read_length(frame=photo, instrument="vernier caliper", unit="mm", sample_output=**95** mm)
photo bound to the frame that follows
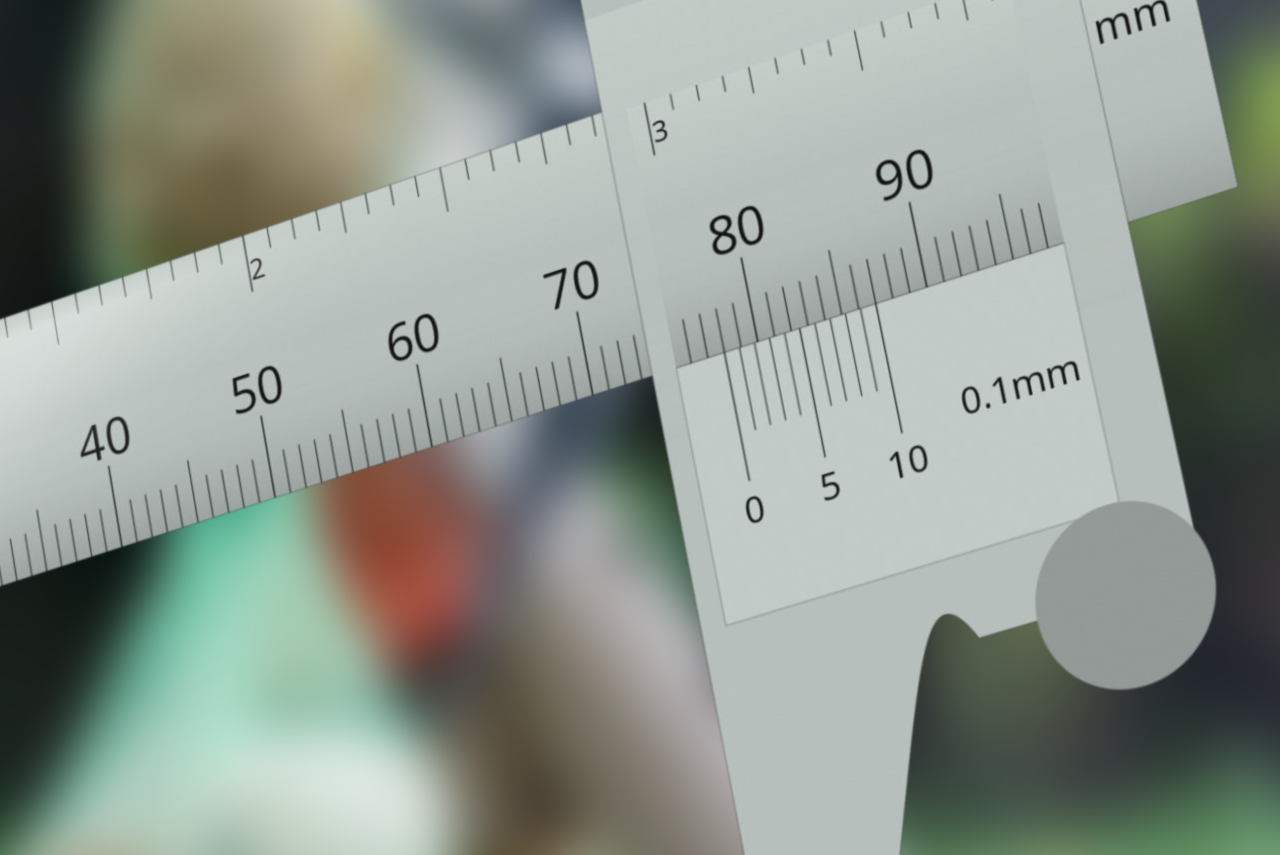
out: **78.0** mm
